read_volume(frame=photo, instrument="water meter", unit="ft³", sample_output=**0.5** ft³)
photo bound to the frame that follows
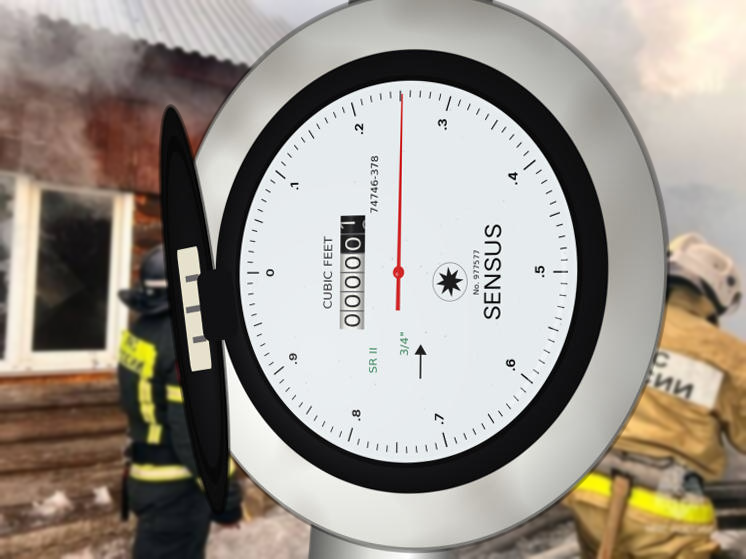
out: **1.25** ft³
